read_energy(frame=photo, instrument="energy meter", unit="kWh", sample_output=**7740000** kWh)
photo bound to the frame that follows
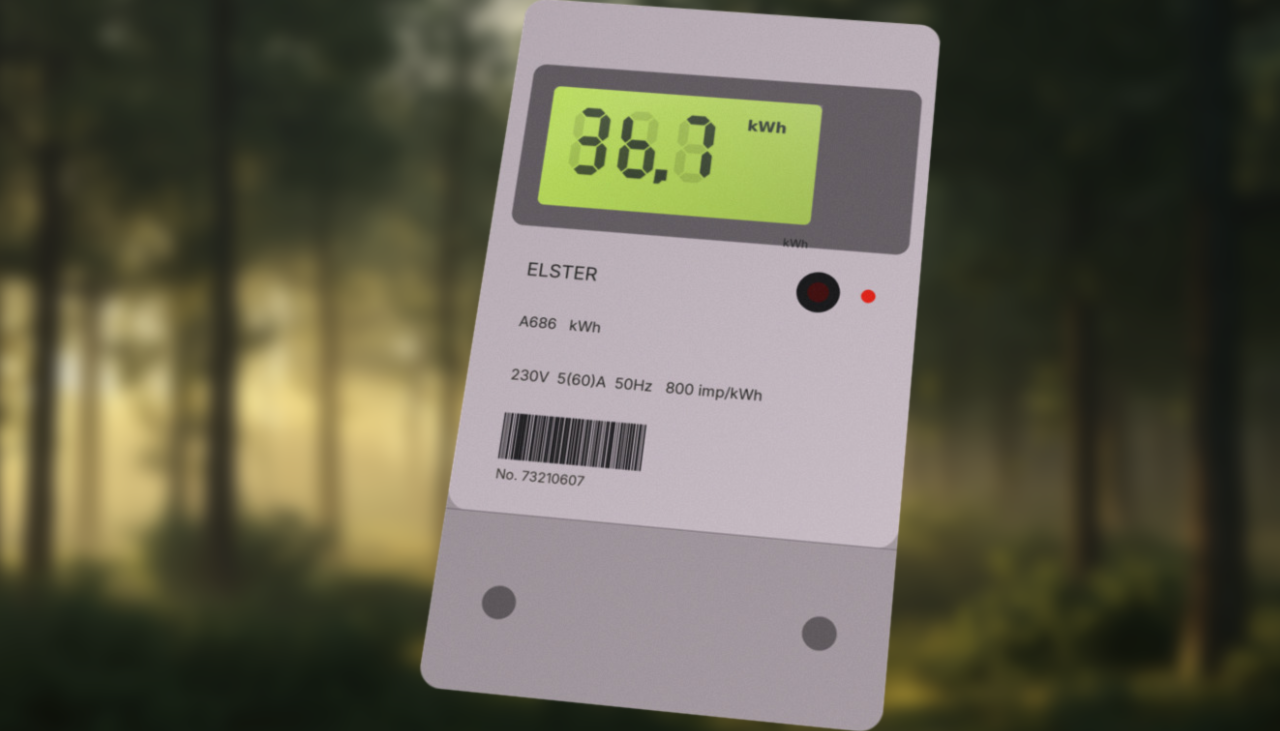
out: **36.7** kWh
